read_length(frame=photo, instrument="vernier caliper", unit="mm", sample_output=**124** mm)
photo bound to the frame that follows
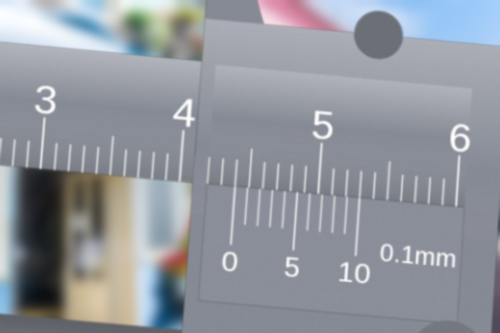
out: **44.0** mm
